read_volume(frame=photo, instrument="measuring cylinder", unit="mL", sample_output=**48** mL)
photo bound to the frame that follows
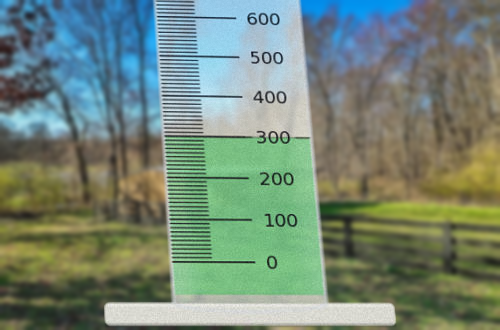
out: **300** mL
